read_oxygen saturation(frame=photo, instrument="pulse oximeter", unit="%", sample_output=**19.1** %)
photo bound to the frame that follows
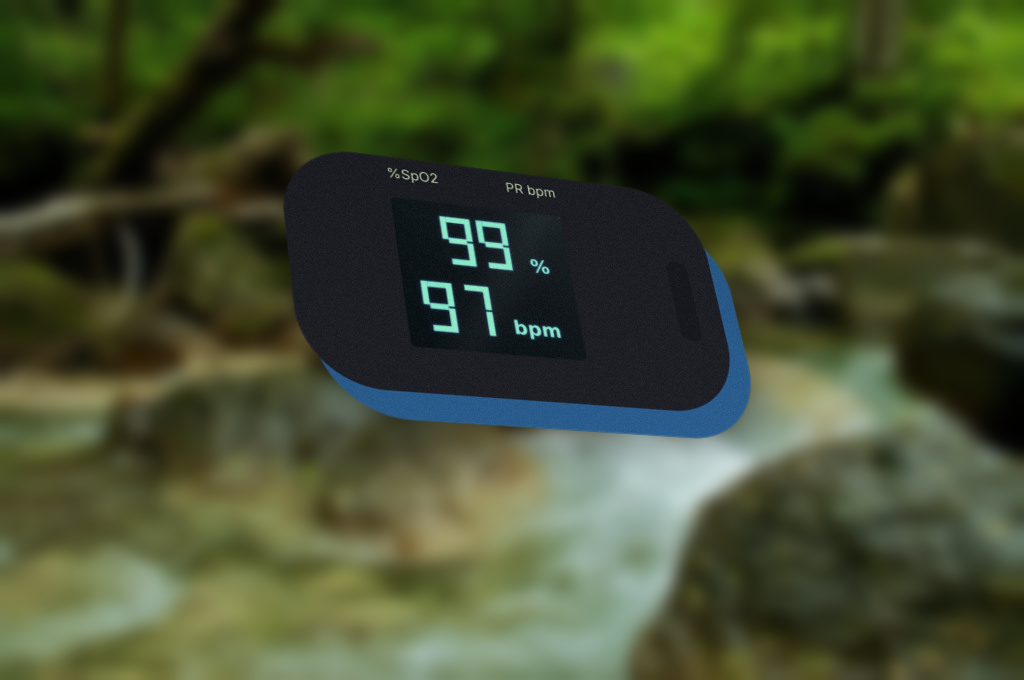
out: **99** %
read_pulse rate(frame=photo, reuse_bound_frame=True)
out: **97** bpm
